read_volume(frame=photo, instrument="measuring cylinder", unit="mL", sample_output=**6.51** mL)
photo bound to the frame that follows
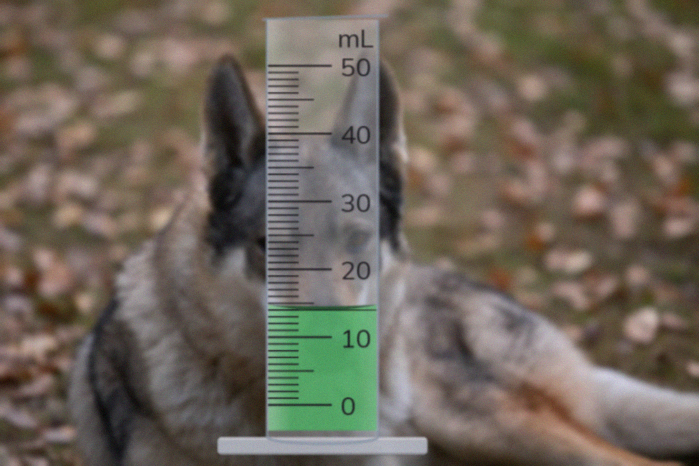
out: **14** mL
